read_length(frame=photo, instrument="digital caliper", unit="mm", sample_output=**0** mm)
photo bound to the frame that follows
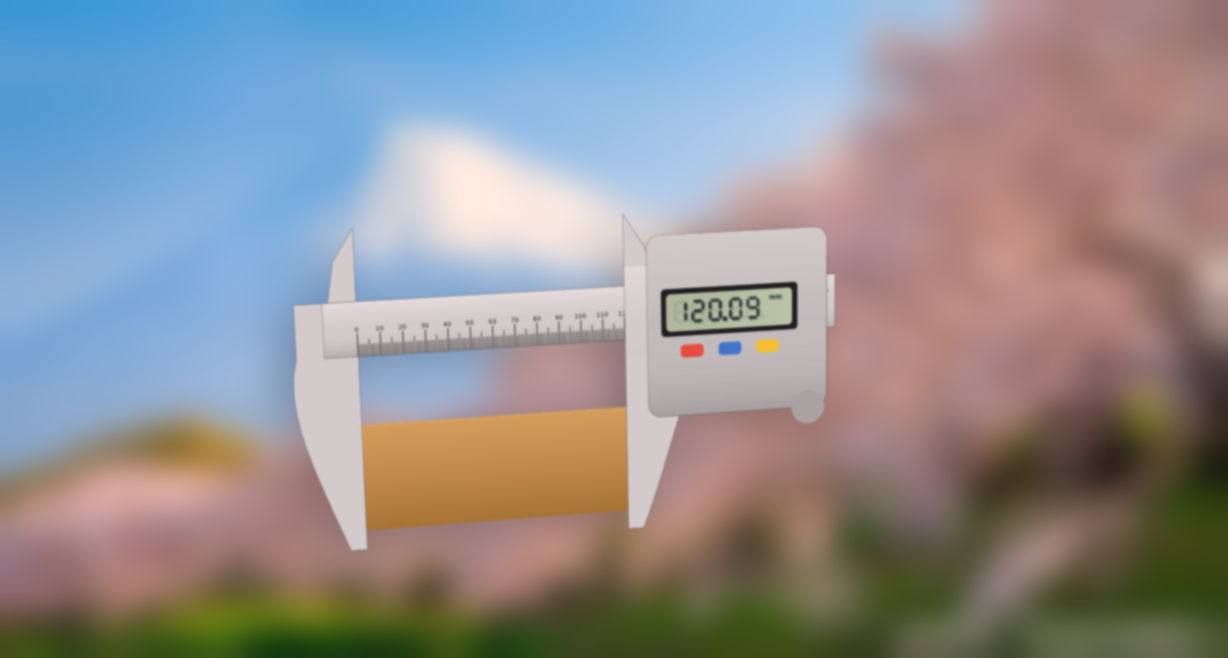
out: **120.09** mm
